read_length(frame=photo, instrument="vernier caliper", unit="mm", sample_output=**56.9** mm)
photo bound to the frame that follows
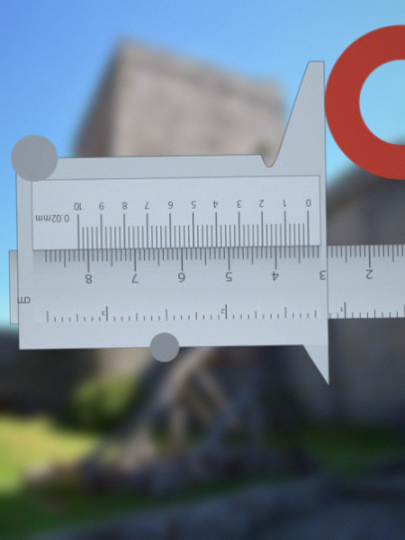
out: **33.0** mm
